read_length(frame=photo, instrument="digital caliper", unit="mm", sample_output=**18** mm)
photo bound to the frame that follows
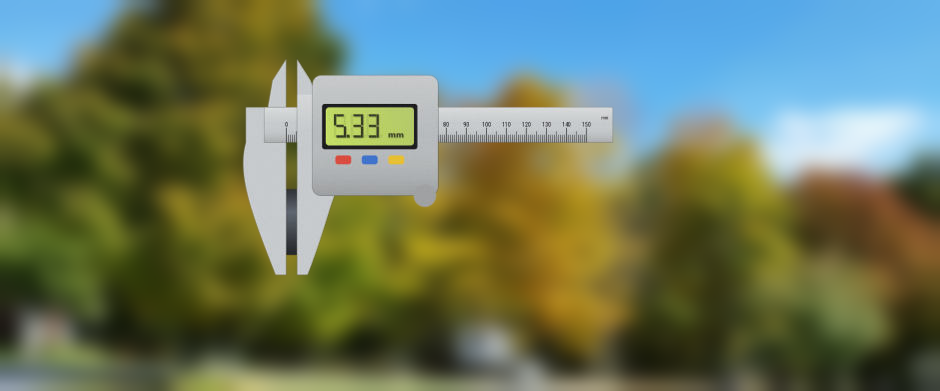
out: **5.33** mm
